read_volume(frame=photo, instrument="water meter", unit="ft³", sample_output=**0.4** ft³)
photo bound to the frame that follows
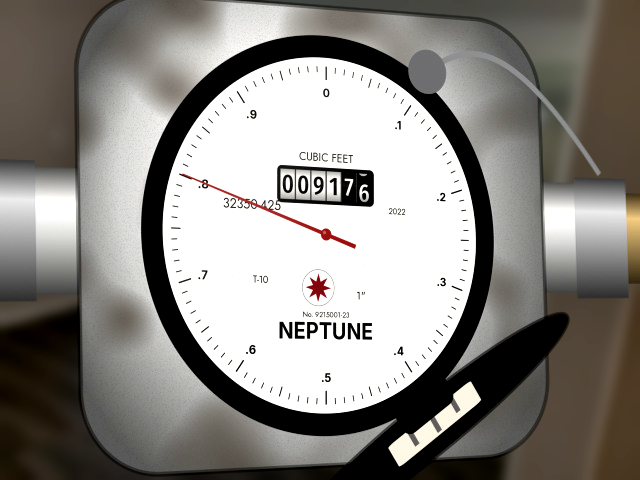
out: **9175.80** ft³
